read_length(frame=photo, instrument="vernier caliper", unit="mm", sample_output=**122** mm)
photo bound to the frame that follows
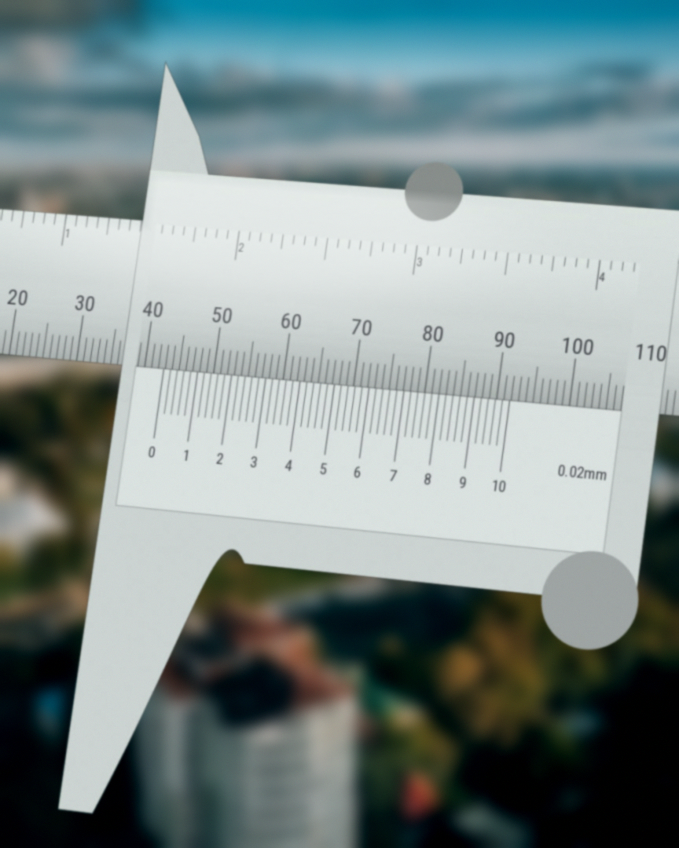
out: **42.8** mm
